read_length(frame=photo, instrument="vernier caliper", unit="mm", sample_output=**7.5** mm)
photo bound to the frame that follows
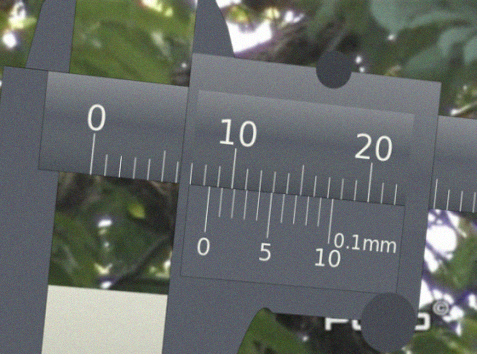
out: **8.4** mm
